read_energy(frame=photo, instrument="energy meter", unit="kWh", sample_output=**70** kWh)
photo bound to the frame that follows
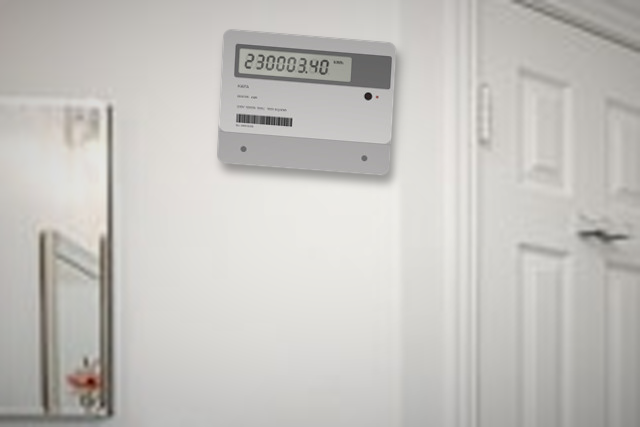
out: **230003.40** kWh
